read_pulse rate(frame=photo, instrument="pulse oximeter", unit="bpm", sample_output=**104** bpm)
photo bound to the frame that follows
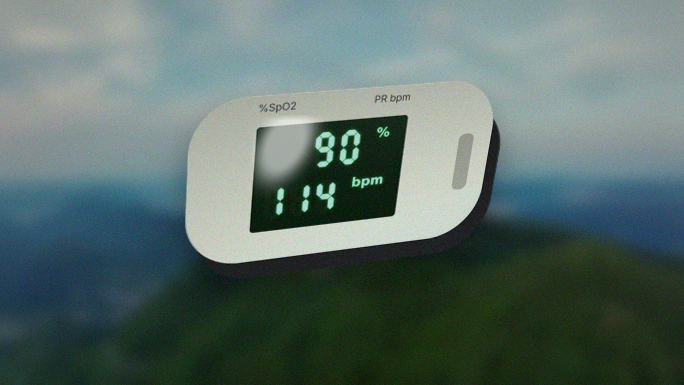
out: **114** bpm
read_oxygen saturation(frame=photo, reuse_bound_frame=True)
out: **90** %
